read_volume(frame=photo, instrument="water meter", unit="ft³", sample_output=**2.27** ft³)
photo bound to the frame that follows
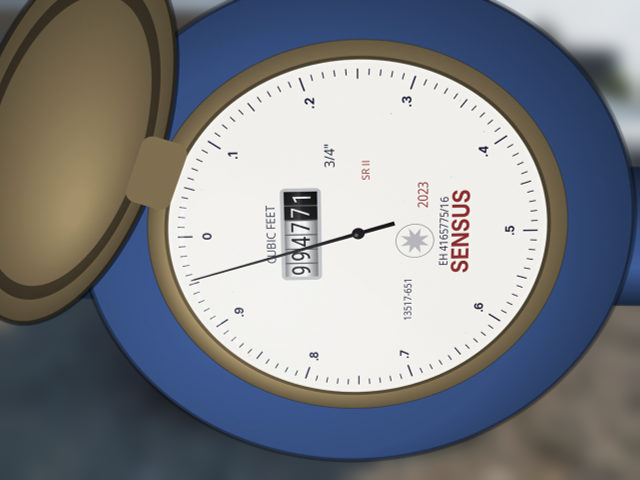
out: **994770.95** ft³
